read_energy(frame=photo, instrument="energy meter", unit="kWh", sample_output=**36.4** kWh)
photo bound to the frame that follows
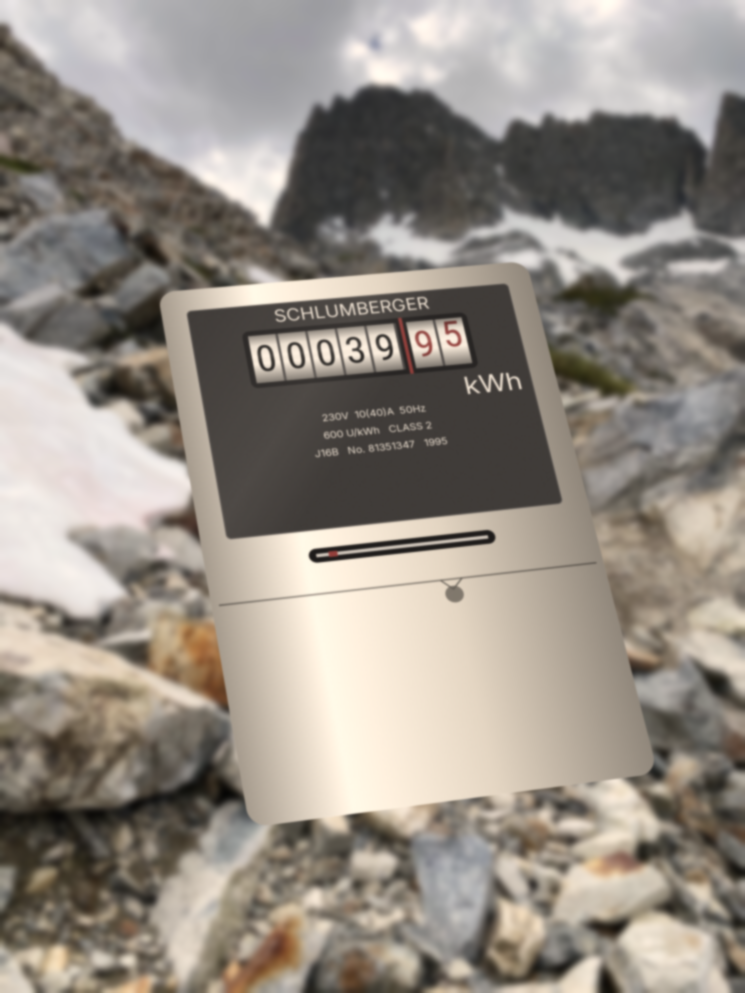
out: **39.95** kWh
